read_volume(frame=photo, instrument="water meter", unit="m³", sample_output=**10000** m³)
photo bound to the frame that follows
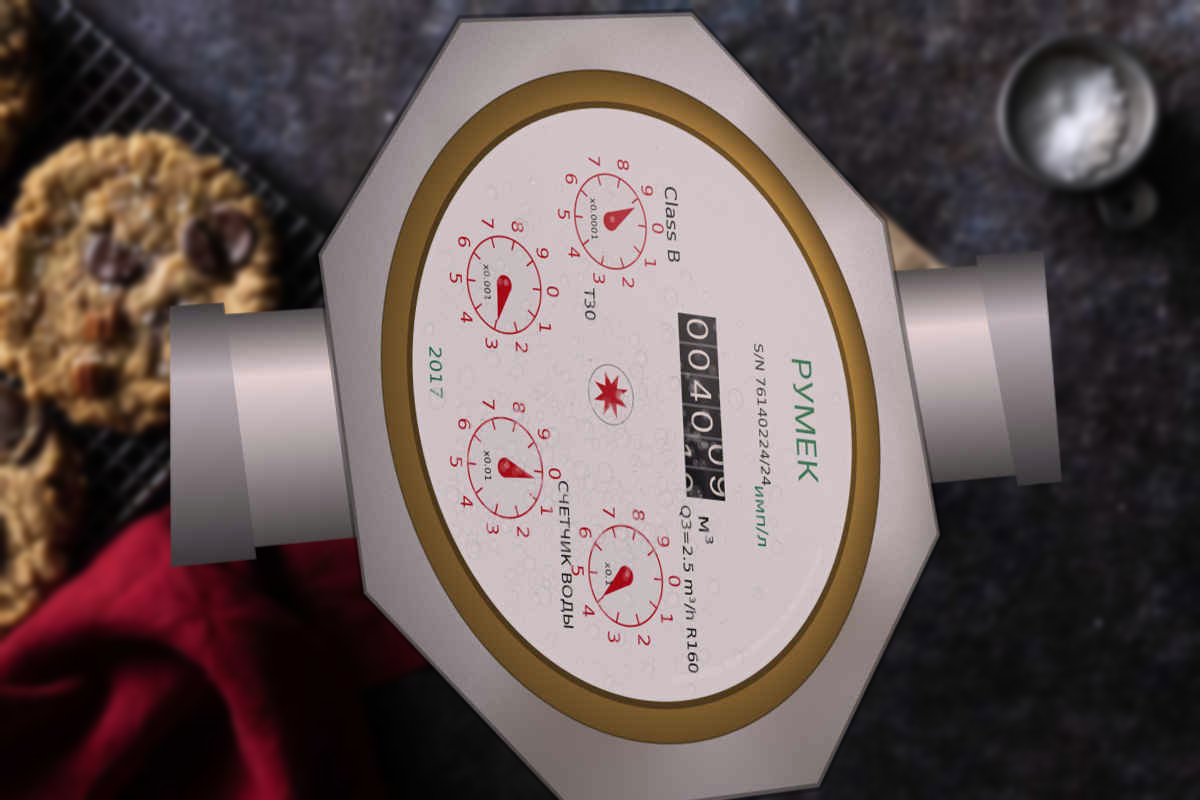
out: **4009.4029** m³
